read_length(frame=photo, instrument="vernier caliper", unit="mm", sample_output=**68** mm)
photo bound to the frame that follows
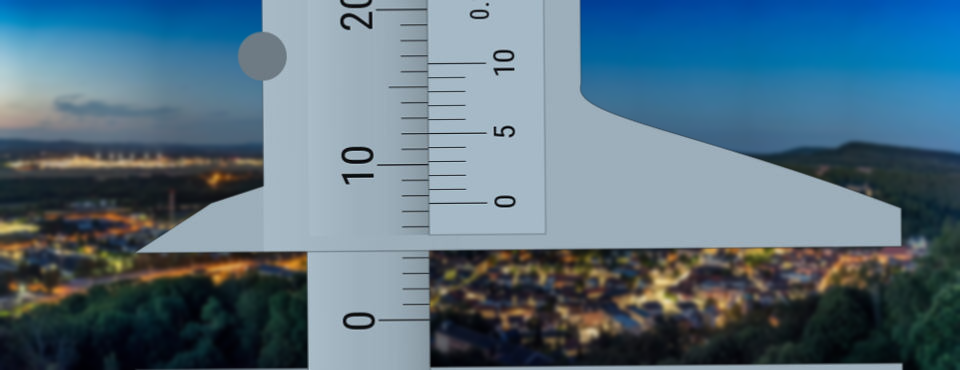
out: **7.5** mm
